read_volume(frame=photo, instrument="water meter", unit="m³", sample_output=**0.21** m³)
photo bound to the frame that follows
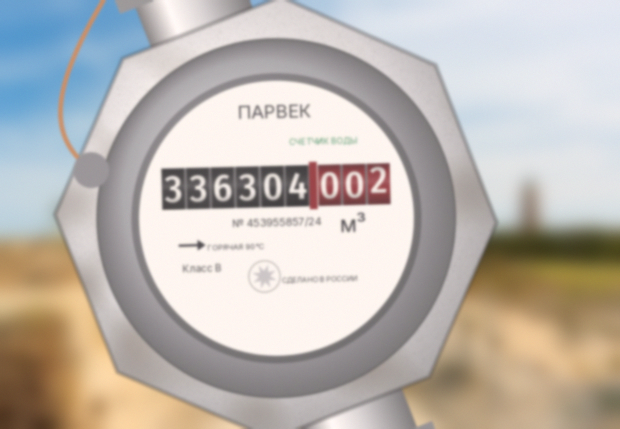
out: **336304.002** m³
